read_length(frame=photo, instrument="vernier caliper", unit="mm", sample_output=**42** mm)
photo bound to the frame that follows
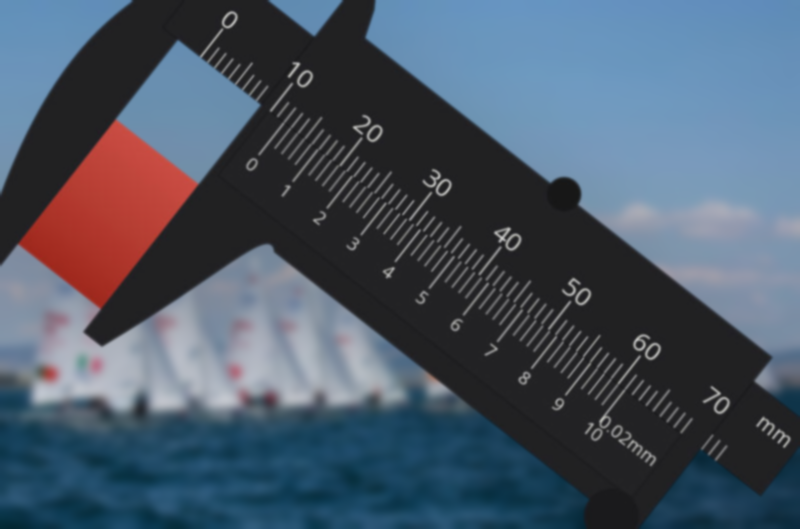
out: **12.0** mm
